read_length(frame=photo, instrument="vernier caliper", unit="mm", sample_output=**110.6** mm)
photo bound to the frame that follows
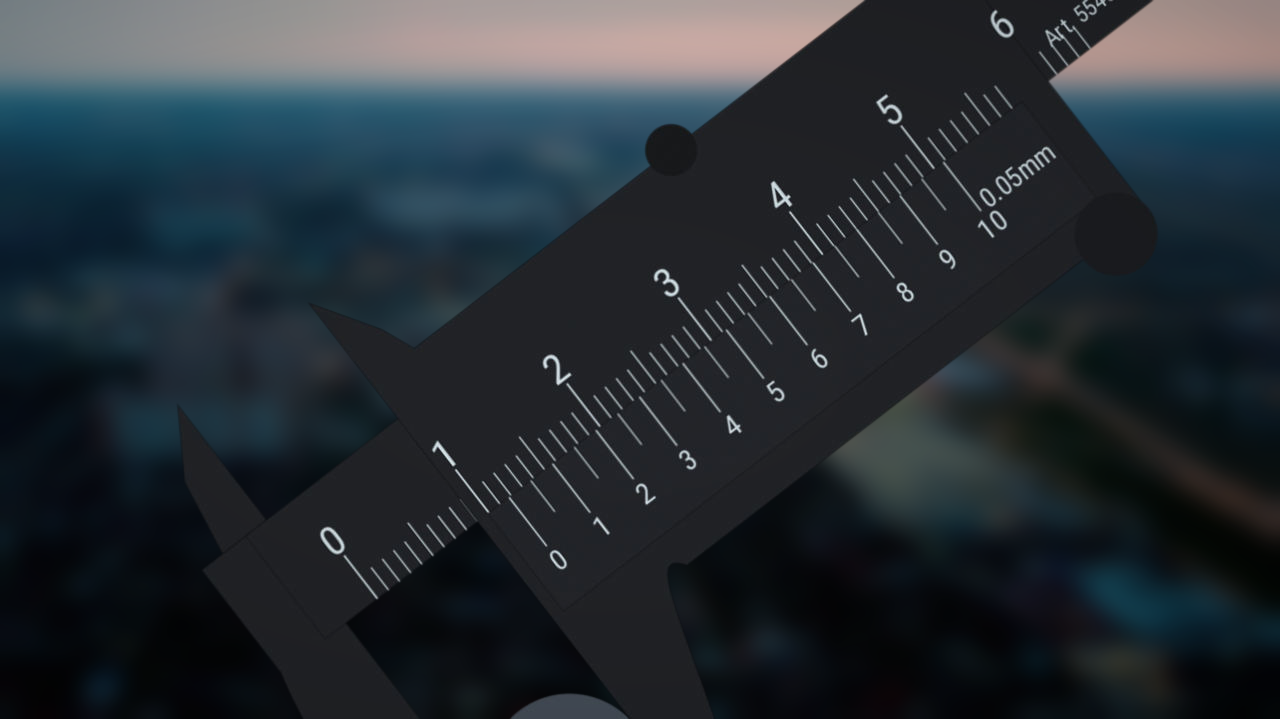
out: **11.8** mm
